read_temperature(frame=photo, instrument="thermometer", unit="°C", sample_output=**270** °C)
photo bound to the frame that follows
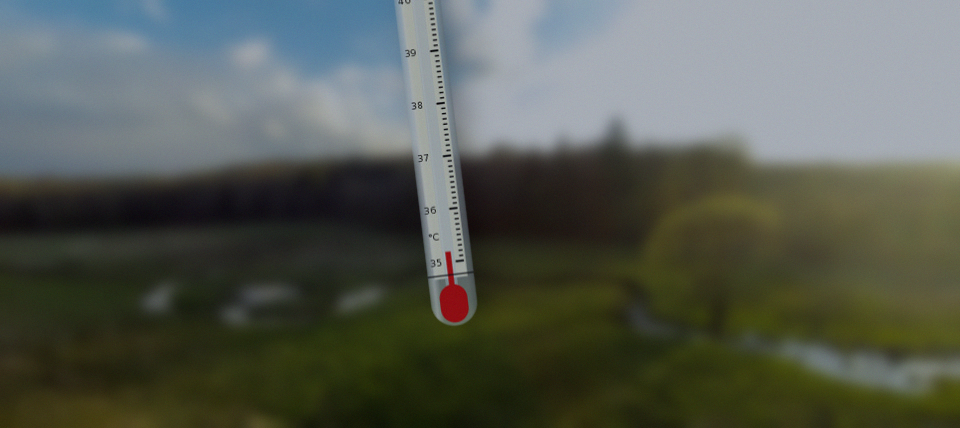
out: **35.2** °C
